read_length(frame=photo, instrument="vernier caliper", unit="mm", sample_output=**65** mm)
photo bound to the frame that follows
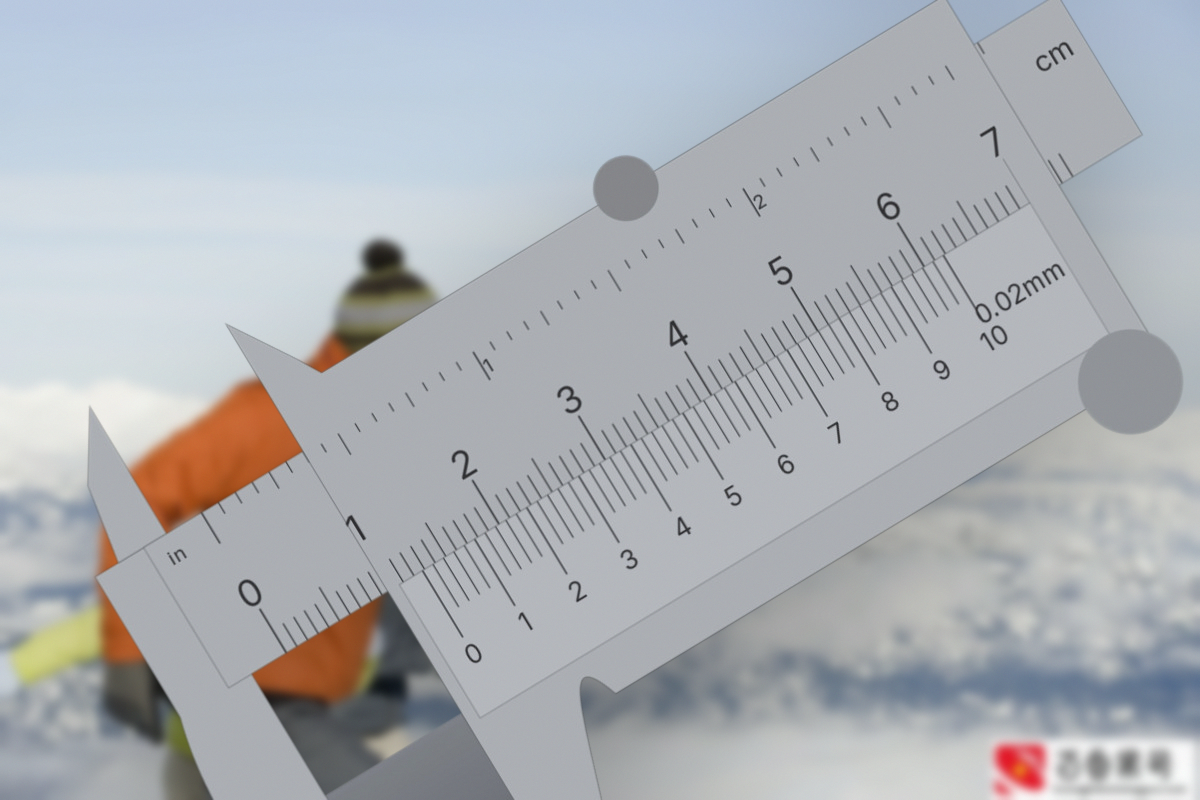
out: **12.8** mm
